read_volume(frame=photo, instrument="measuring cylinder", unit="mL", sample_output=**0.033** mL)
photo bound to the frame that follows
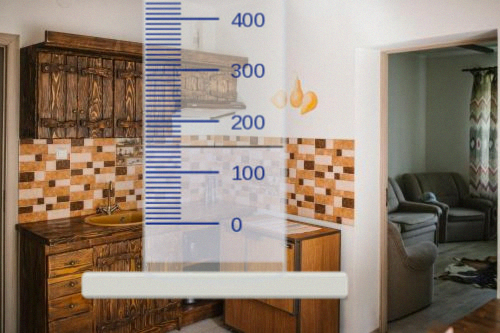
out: **150** mL
